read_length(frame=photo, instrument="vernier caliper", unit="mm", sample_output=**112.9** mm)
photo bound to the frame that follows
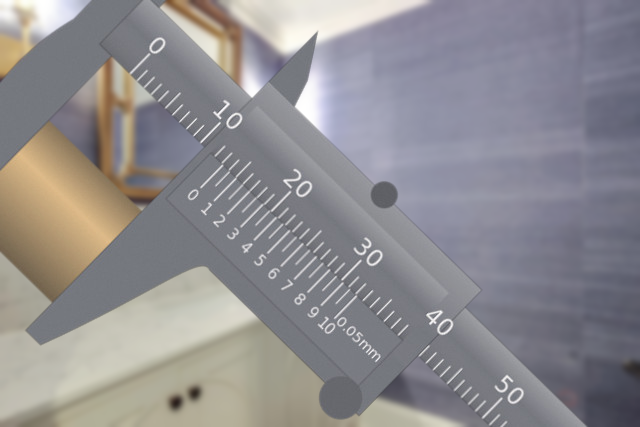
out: **13.2** mm
